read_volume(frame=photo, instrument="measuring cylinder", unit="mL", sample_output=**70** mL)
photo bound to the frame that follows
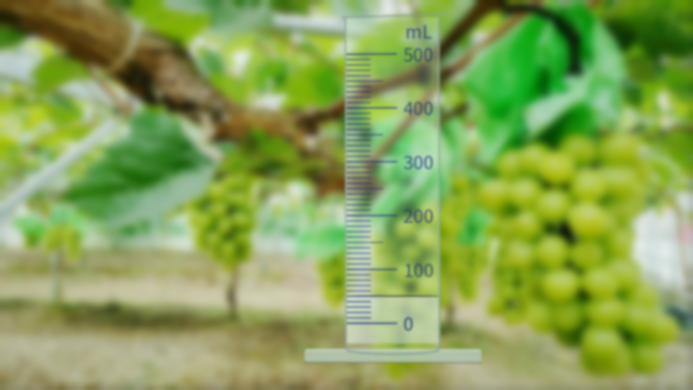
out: **50** mL
